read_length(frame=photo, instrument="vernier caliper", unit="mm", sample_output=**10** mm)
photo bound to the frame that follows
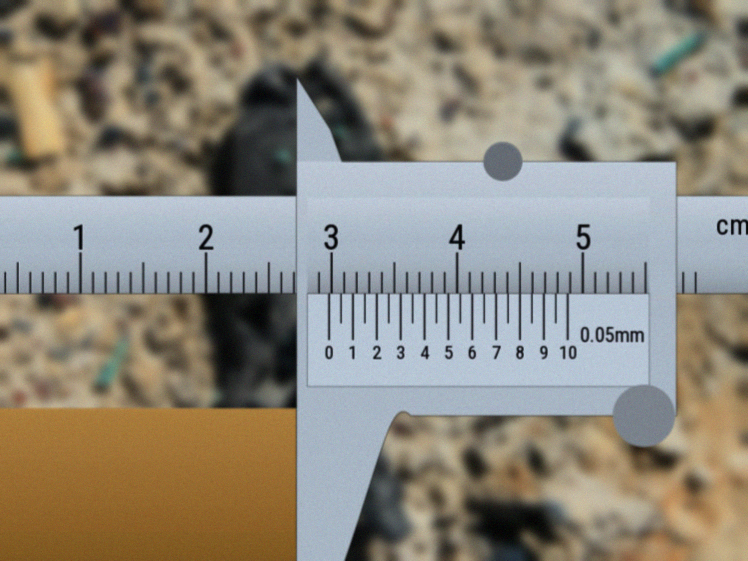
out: **29.8** mm
